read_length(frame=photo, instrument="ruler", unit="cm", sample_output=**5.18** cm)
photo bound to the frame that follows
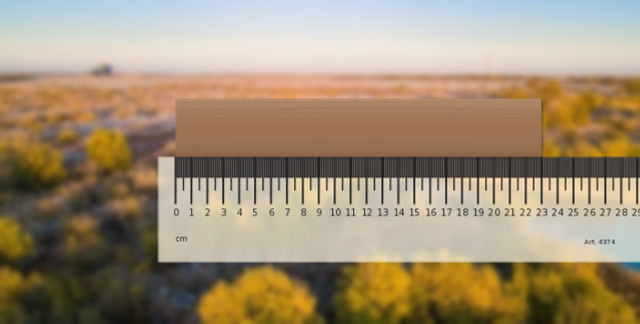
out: **23** cm
